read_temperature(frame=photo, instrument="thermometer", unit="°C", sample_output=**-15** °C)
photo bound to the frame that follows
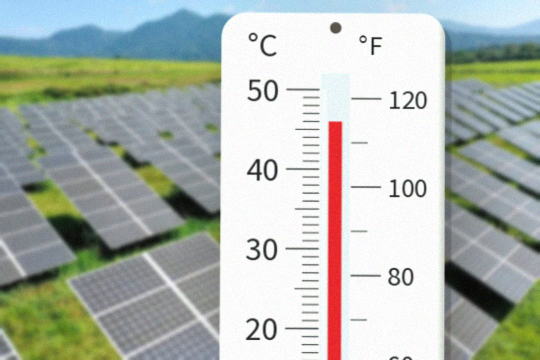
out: **46** °C
